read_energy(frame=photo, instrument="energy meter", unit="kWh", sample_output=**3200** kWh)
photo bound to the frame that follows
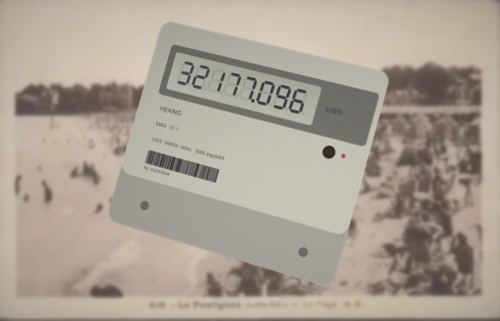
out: **32177.096** kWh
